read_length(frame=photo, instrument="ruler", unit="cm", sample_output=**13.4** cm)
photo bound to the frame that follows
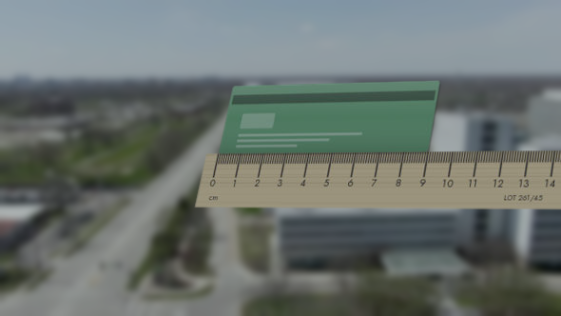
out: **9** cm
